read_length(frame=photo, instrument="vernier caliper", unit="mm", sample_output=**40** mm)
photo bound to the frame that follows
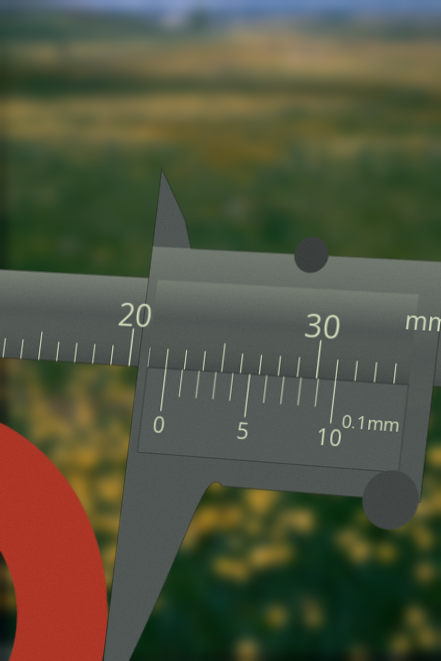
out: **22.0** mm
